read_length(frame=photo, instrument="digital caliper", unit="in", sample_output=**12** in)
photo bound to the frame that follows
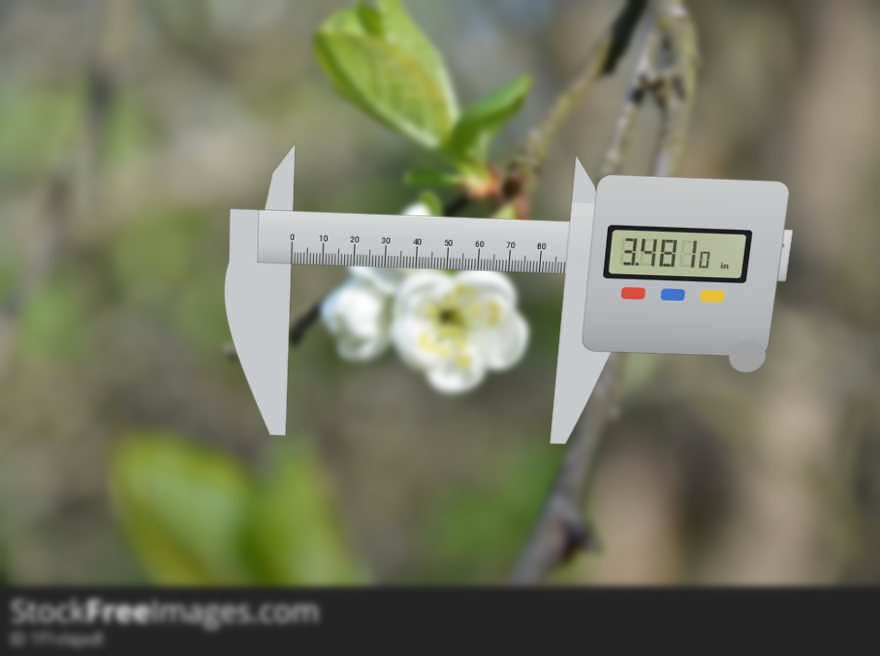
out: **3.4810** in
